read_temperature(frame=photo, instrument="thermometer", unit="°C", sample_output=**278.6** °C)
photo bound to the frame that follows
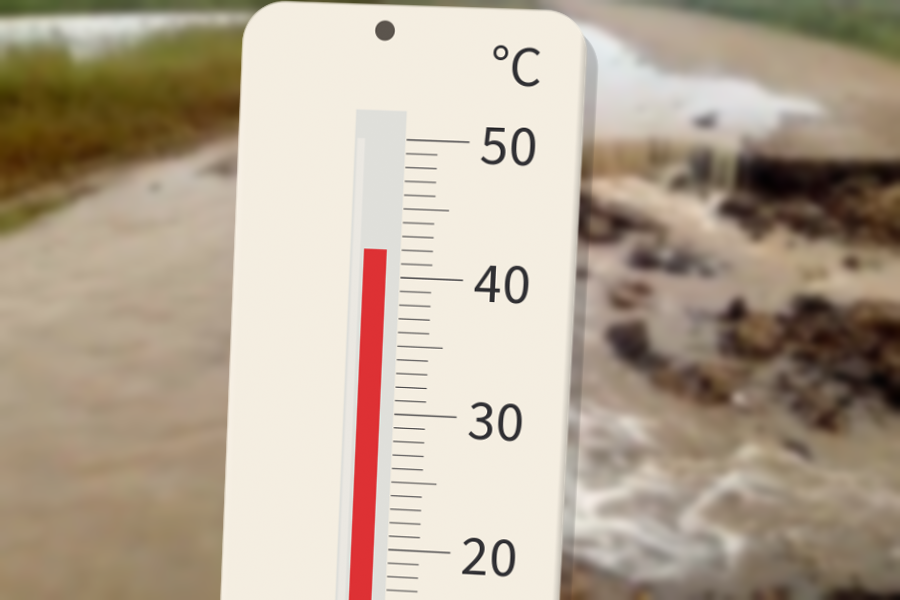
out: **42** °C
